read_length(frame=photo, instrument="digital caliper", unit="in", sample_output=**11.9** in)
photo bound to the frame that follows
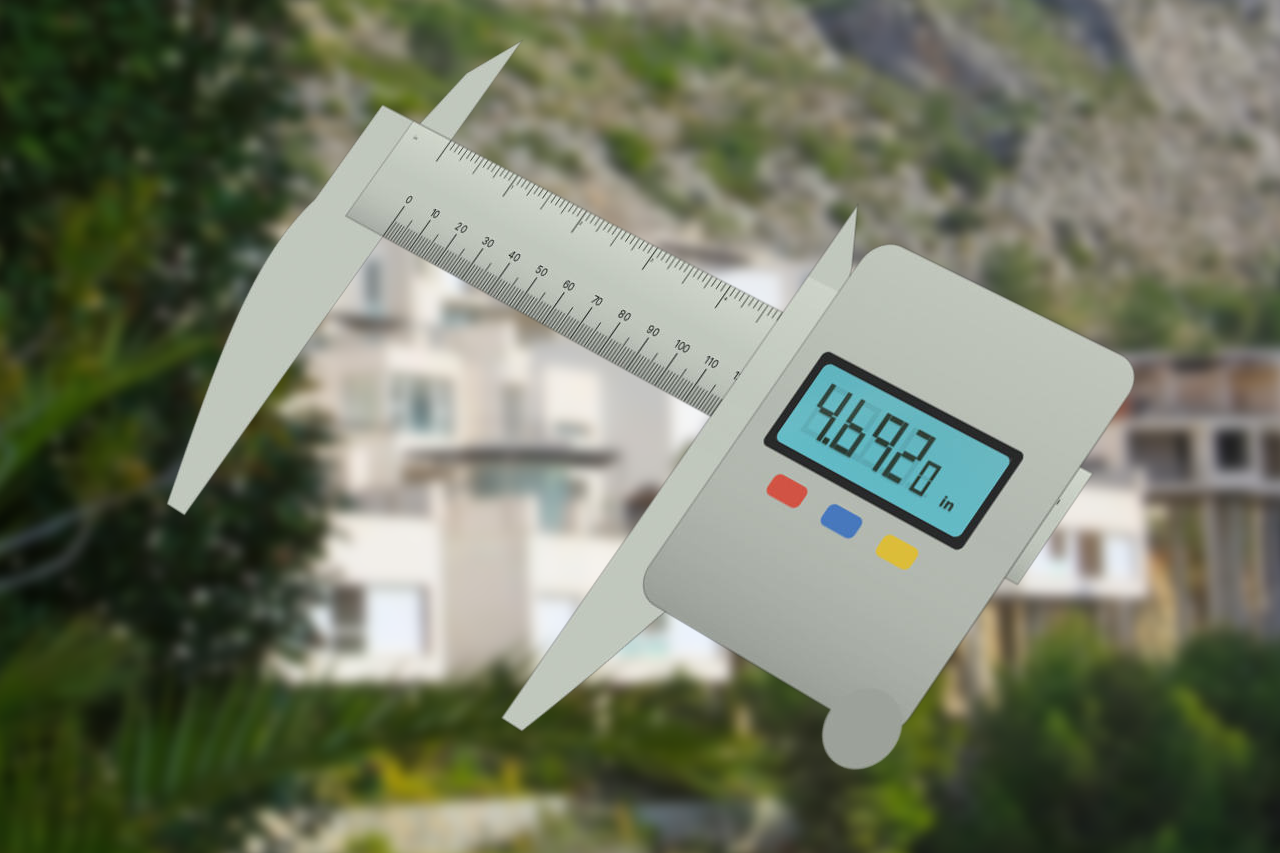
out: **4.6920** in
